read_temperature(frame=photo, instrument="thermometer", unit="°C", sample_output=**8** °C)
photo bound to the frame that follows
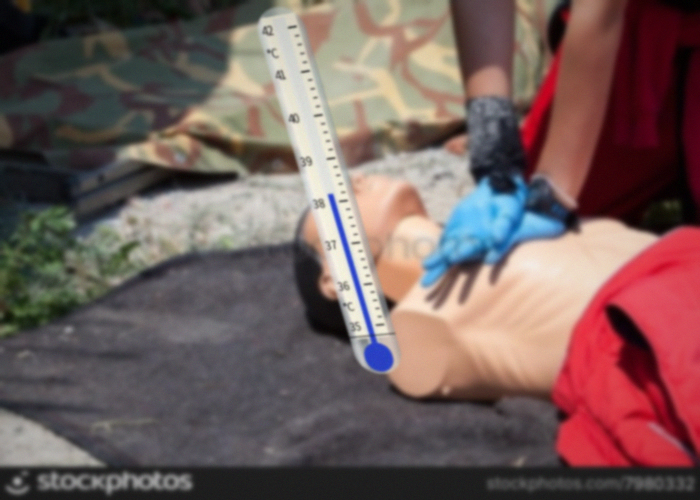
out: **38.2** °C
